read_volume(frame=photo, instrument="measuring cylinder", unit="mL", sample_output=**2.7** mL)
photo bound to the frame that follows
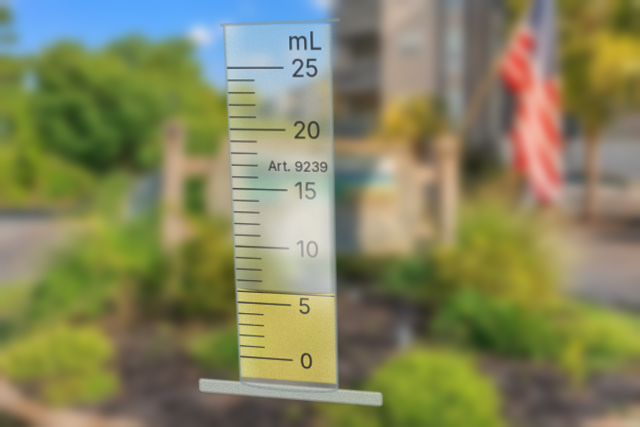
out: **6** mL
